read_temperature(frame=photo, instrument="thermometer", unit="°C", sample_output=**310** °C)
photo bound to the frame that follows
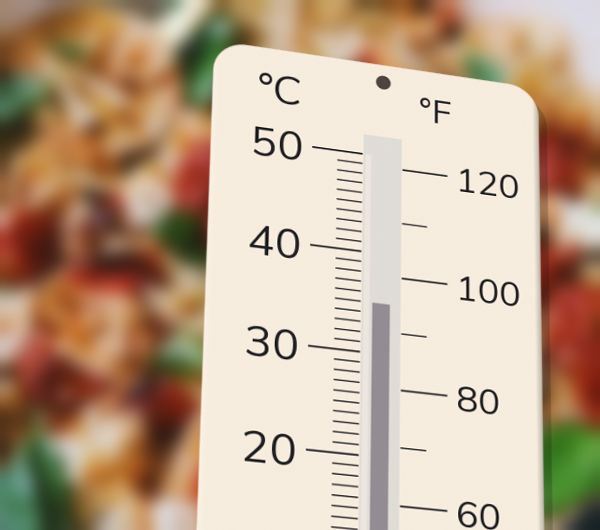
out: **35** °C
